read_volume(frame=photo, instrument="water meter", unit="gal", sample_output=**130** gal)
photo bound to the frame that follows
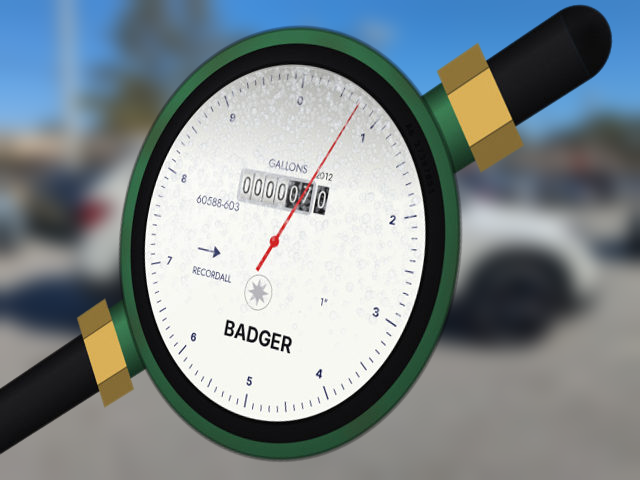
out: **70.7** gal
